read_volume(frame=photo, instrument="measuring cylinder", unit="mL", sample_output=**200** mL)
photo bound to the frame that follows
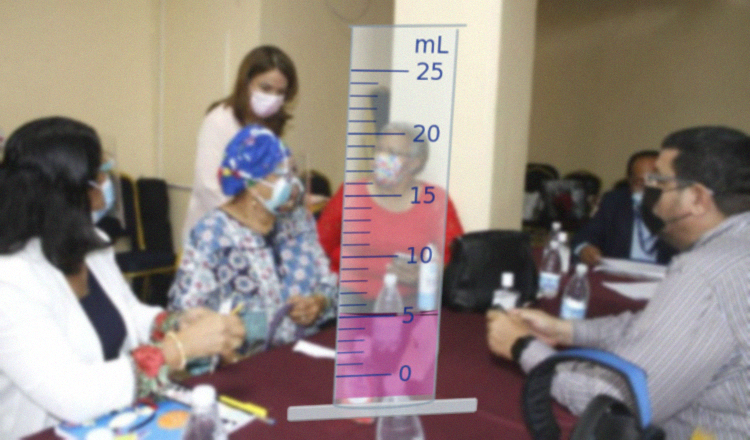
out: **5** mL
